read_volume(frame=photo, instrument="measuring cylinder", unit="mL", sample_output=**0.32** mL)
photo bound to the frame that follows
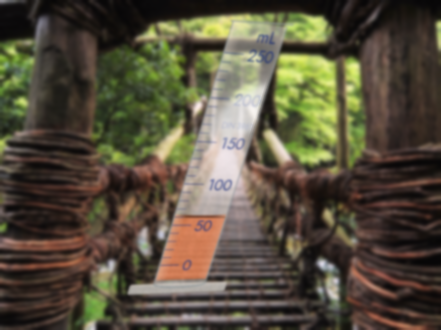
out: **60** mL
